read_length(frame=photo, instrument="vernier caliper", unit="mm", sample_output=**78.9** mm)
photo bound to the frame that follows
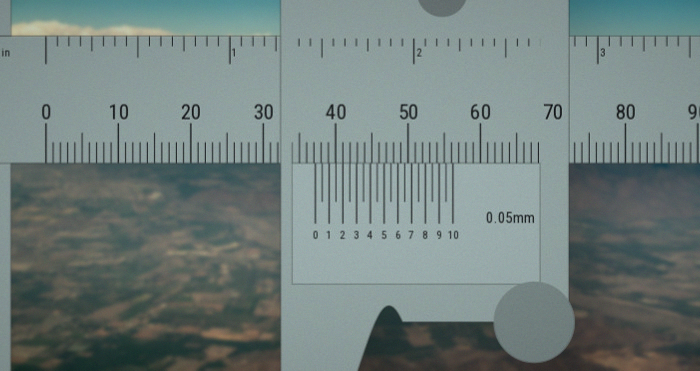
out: **37.2** mm
